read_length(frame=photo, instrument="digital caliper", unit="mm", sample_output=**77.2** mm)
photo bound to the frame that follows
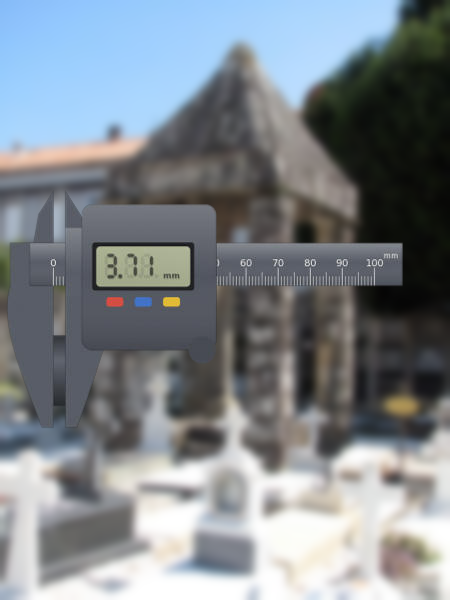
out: **3.71** mm
